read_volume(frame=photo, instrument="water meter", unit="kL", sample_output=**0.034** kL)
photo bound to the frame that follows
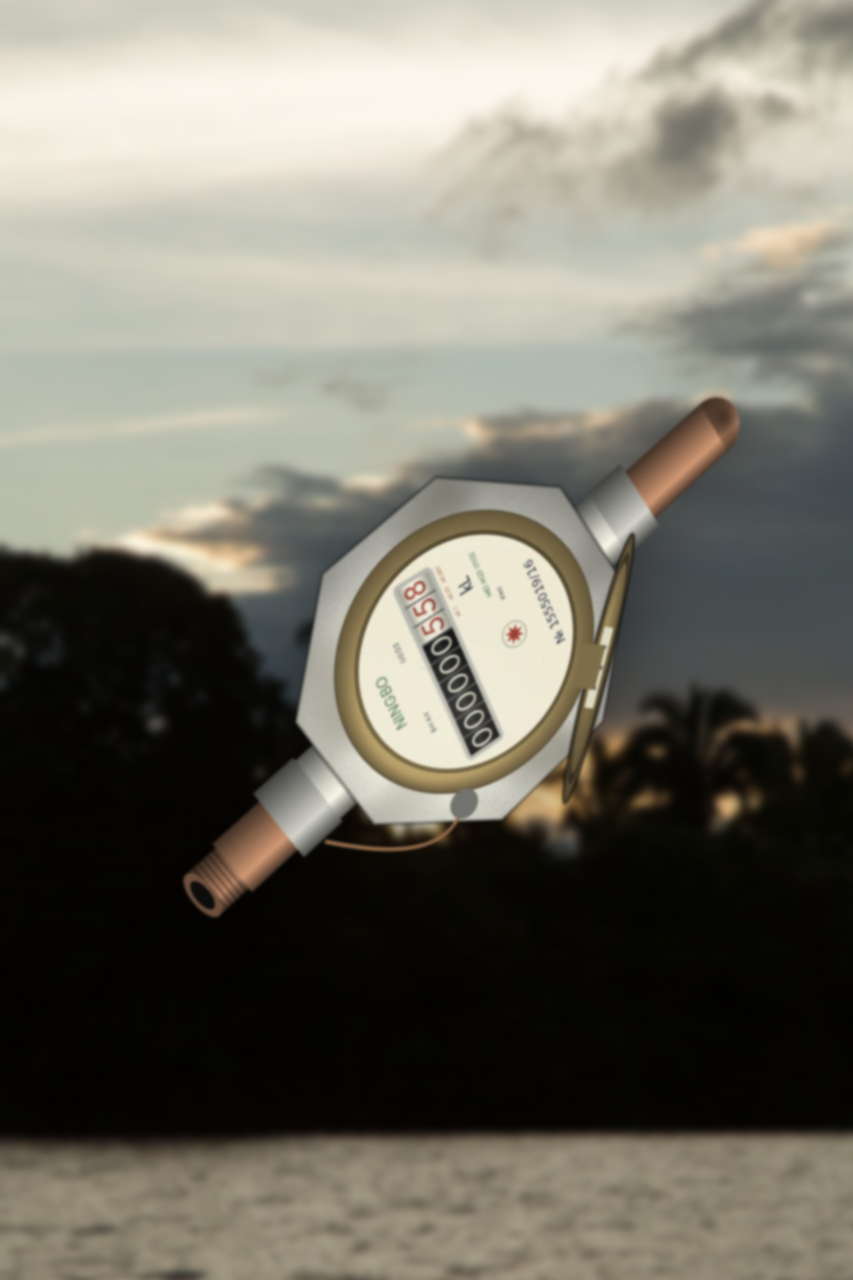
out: **0.558** kL
